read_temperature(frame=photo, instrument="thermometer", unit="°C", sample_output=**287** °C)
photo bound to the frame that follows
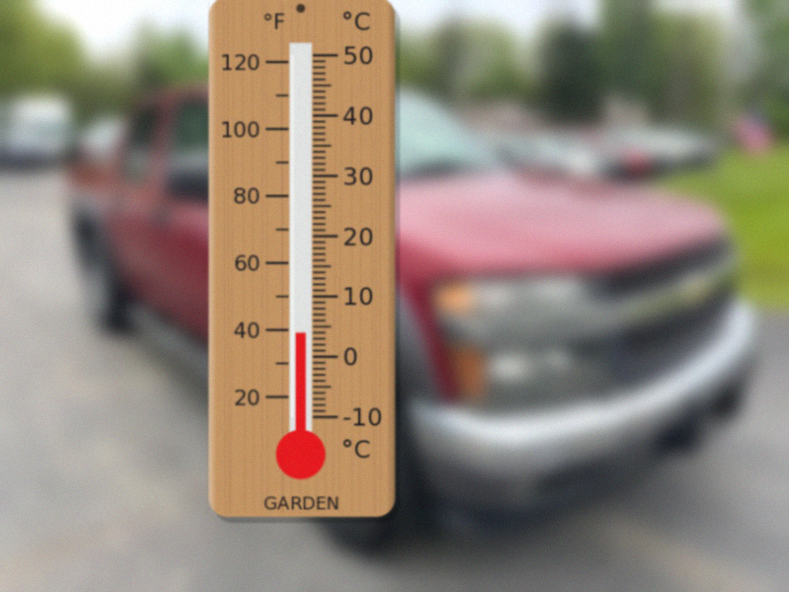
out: **4** °C
